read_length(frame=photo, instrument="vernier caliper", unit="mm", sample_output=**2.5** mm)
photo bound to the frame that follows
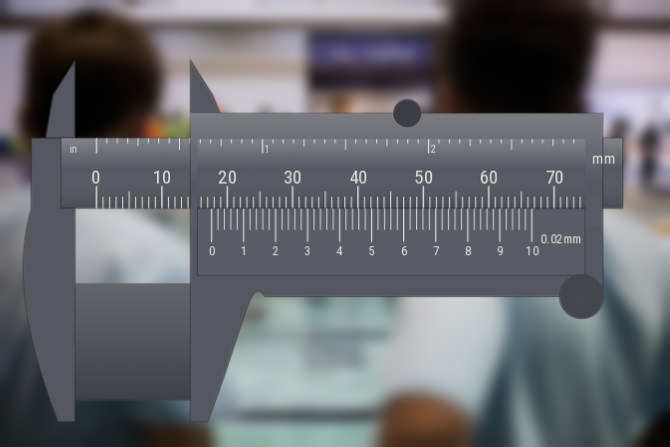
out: **17.6** mm
